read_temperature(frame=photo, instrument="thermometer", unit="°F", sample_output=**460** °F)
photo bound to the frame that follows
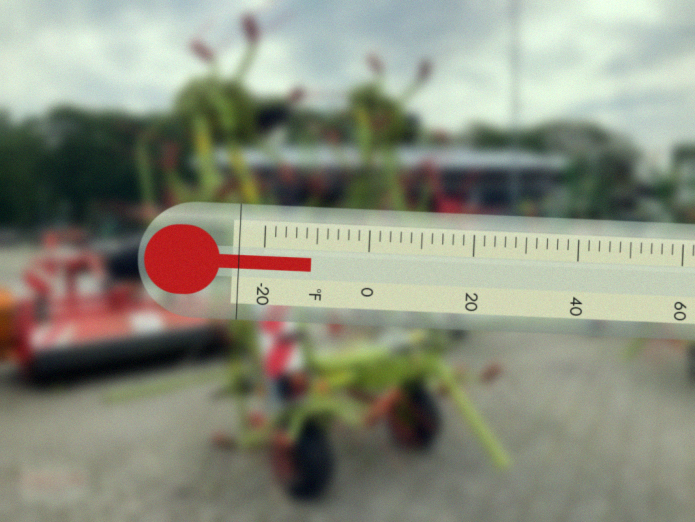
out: **-11** °F
